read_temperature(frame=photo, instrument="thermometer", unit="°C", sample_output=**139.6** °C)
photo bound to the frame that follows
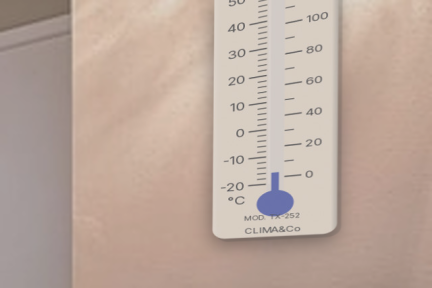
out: **-16** °C
